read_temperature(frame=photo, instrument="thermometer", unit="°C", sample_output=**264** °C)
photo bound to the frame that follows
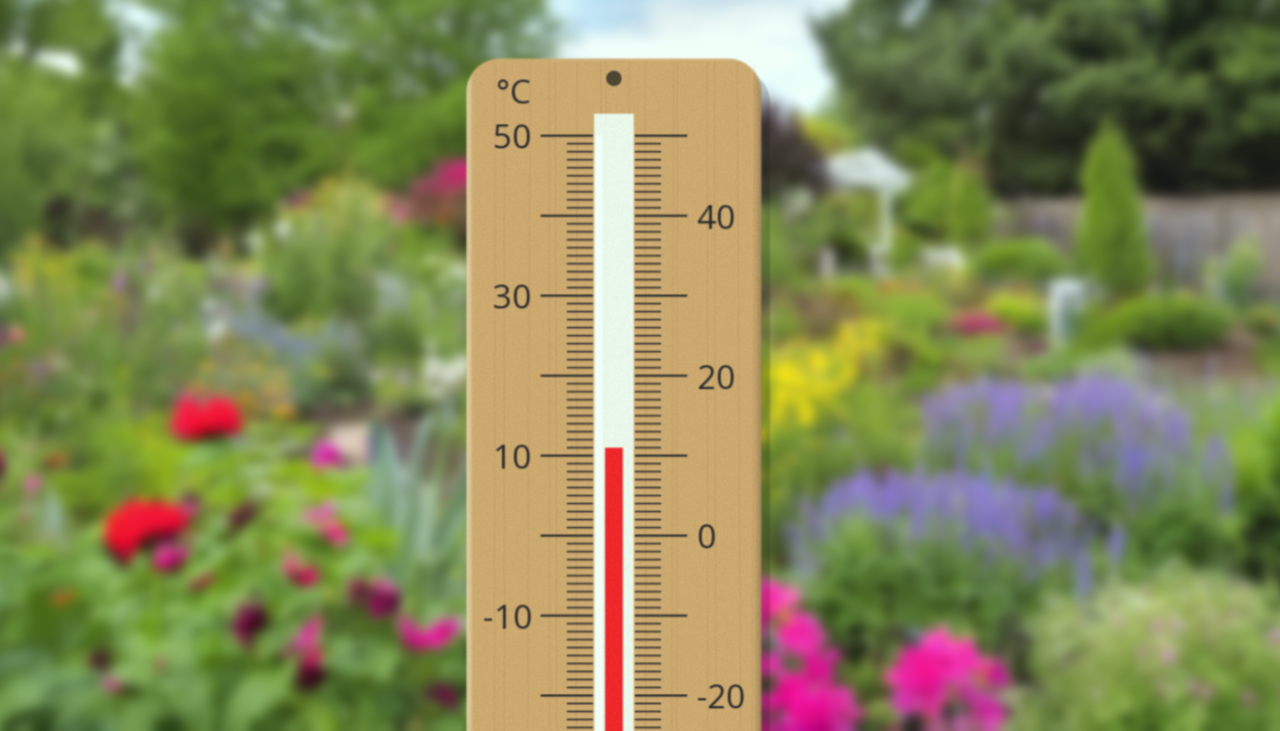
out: **11** °C
